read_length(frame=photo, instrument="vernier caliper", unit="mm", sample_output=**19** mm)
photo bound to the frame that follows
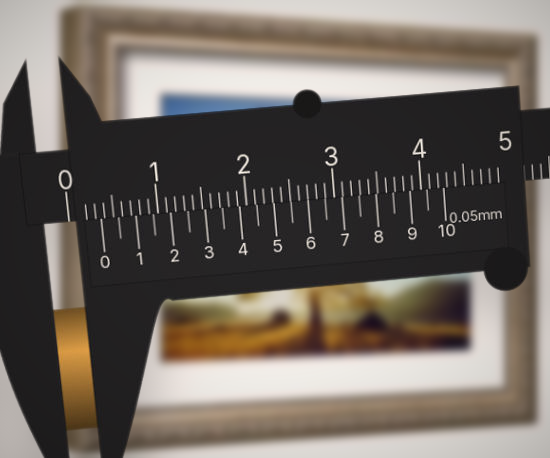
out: **3.6** mm
